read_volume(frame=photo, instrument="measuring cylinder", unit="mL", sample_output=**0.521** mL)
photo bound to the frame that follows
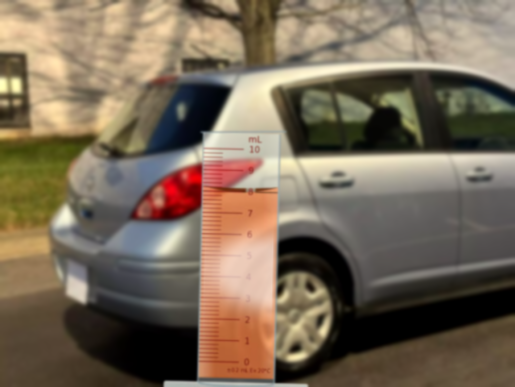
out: **8** mL
